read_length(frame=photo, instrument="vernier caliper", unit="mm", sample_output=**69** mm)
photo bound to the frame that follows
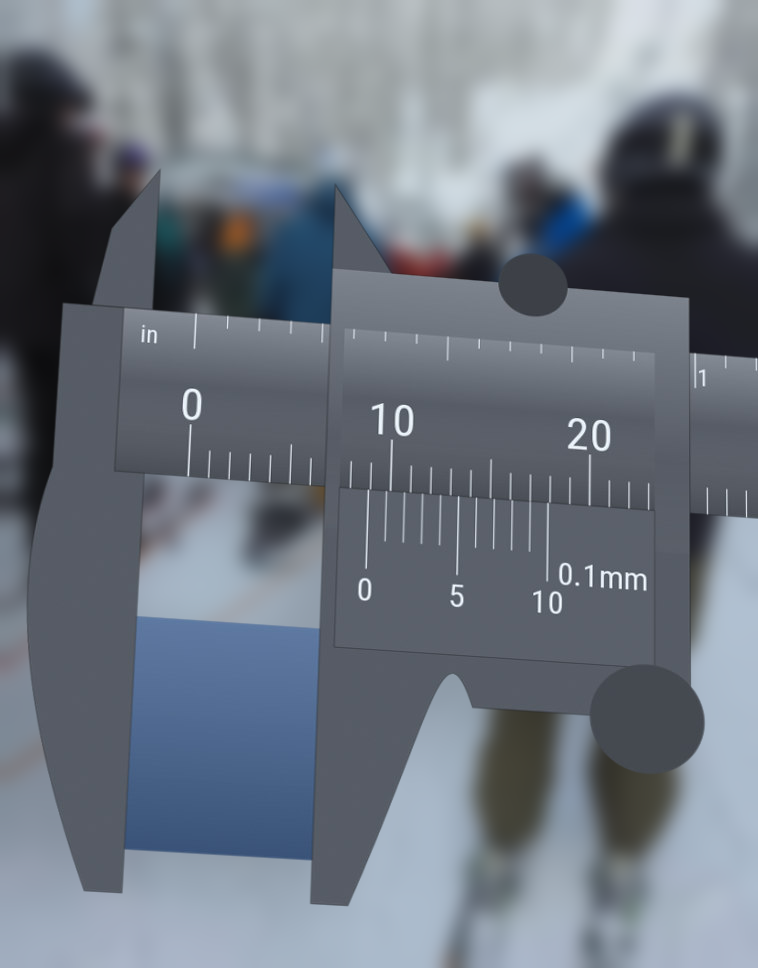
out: **8.9** mm
